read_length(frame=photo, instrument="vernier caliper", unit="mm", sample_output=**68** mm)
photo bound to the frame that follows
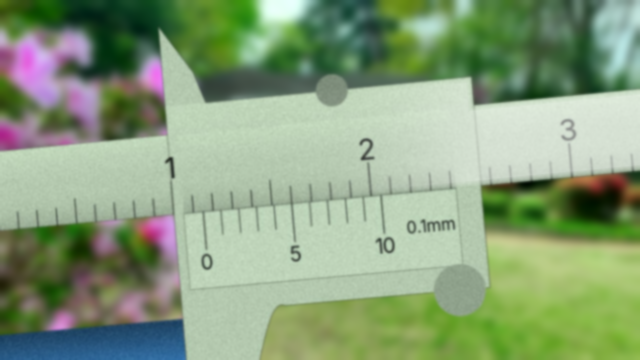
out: **11.5** mm
